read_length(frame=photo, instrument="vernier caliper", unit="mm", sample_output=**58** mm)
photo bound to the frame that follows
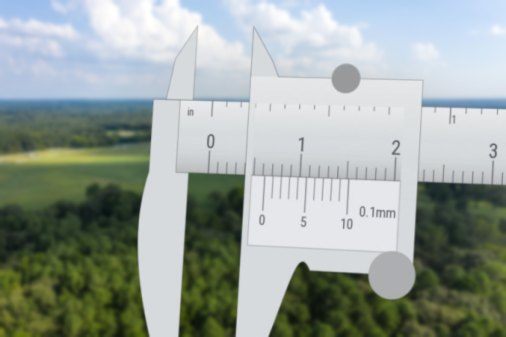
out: **6.2** mm
